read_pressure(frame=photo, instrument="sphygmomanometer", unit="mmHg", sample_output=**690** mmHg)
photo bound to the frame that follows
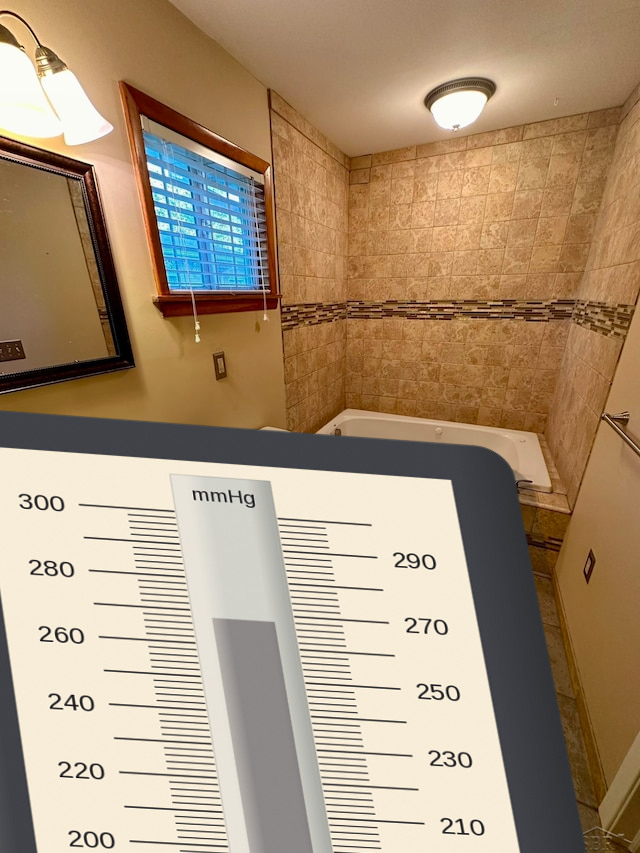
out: **268** mmHg
